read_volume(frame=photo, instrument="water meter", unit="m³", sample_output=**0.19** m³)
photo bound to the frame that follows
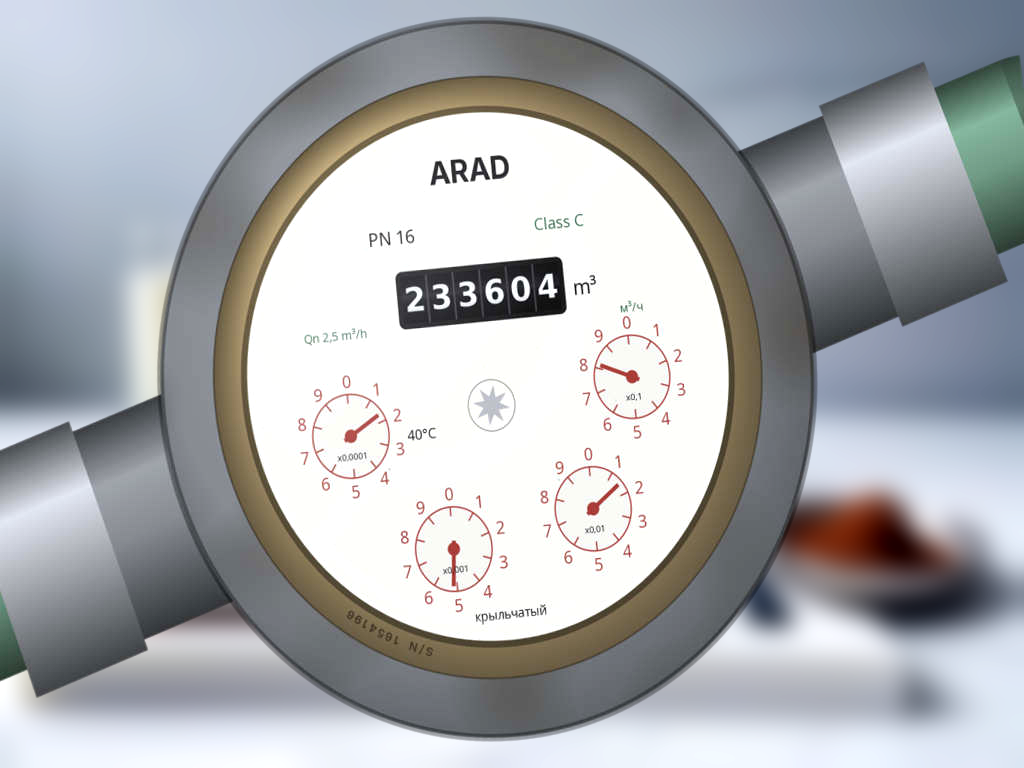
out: **233604.8151** m³
